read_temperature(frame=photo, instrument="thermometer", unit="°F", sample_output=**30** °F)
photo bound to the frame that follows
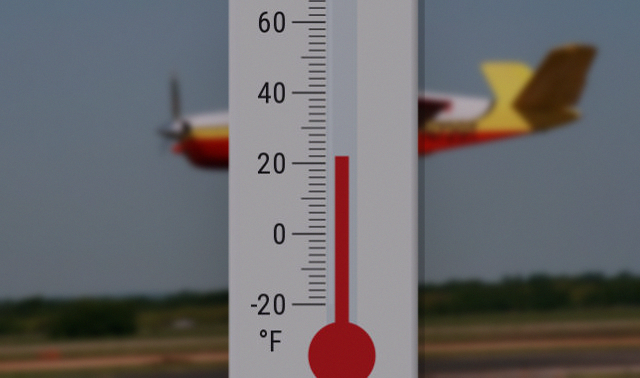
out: **22** °F
